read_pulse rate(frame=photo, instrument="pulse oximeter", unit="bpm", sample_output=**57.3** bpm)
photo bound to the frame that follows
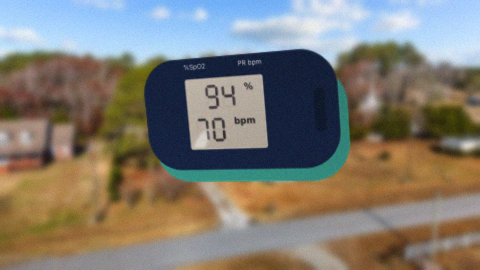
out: **70** bpm
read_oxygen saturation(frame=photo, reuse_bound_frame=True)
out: **94** %
